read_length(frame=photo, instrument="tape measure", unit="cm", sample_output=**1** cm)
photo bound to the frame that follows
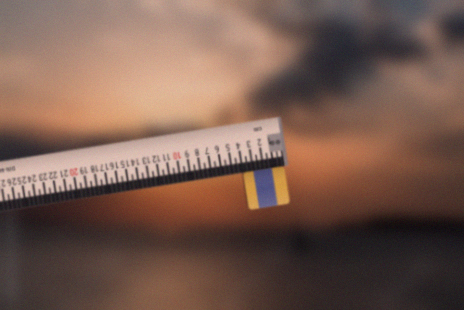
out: **4** cm
